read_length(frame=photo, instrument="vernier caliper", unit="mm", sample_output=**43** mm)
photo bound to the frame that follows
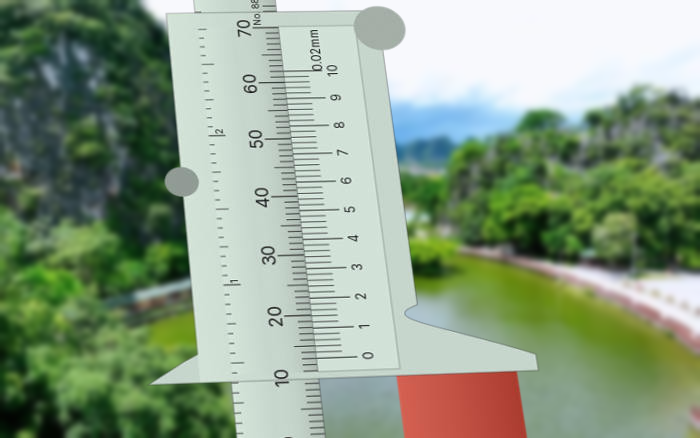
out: **13.0** mm
